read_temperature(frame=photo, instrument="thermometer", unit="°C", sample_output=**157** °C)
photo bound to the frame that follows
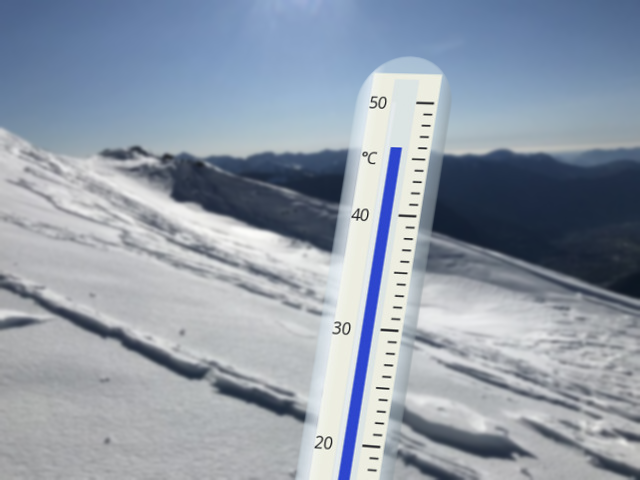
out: **46** °C
